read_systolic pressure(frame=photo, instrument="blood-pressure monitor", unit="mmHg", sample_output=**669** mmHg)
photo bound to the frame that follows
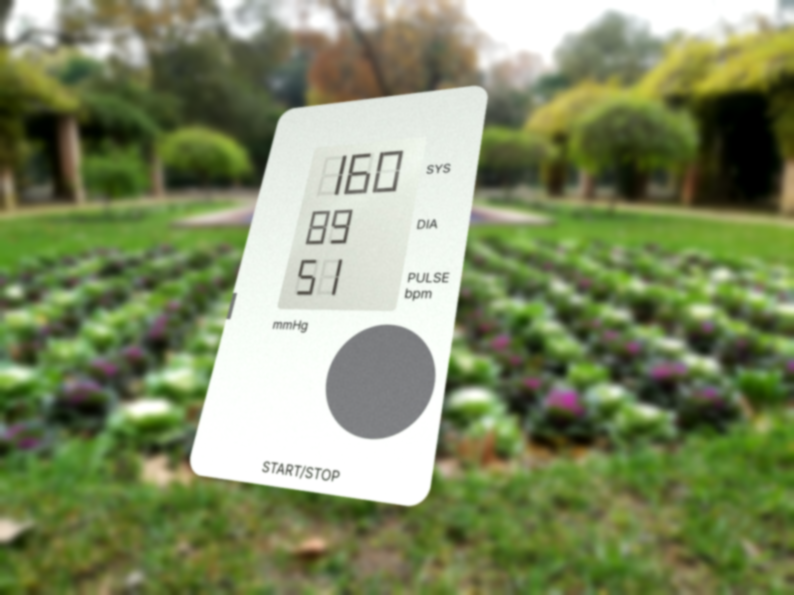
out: **160** mmHg
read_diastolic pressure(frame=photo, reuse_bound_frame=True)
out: **89** mmHg
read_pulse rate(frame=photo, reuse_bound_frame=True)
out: **51** bpm
